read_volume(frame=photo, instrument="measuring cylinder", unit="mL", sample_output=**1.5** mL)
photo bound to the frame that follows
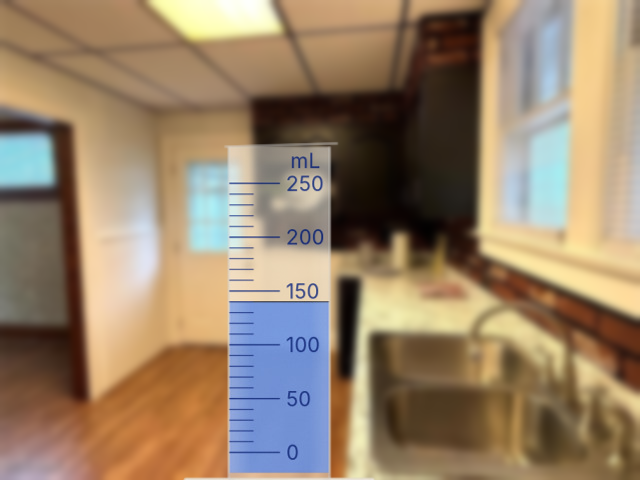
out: **140** mL
